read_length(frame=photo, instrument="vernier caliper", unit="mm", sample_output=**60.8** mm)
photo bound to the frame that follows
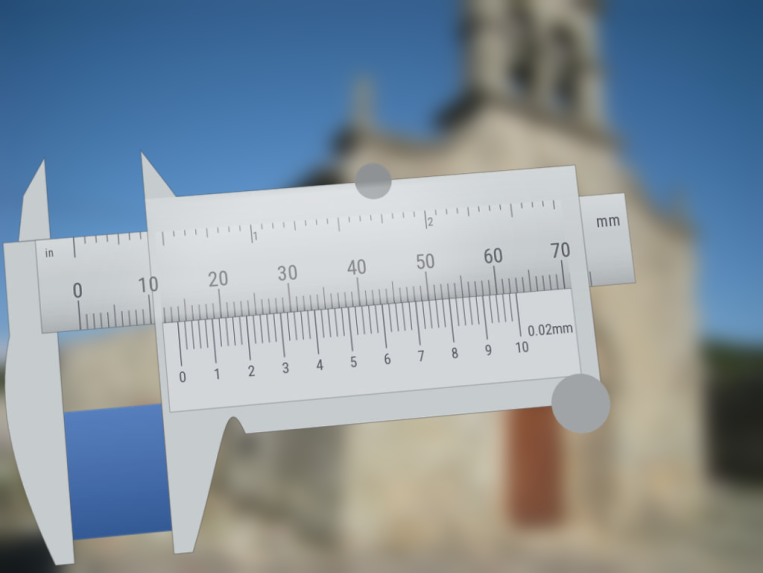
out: **13.8** mm
